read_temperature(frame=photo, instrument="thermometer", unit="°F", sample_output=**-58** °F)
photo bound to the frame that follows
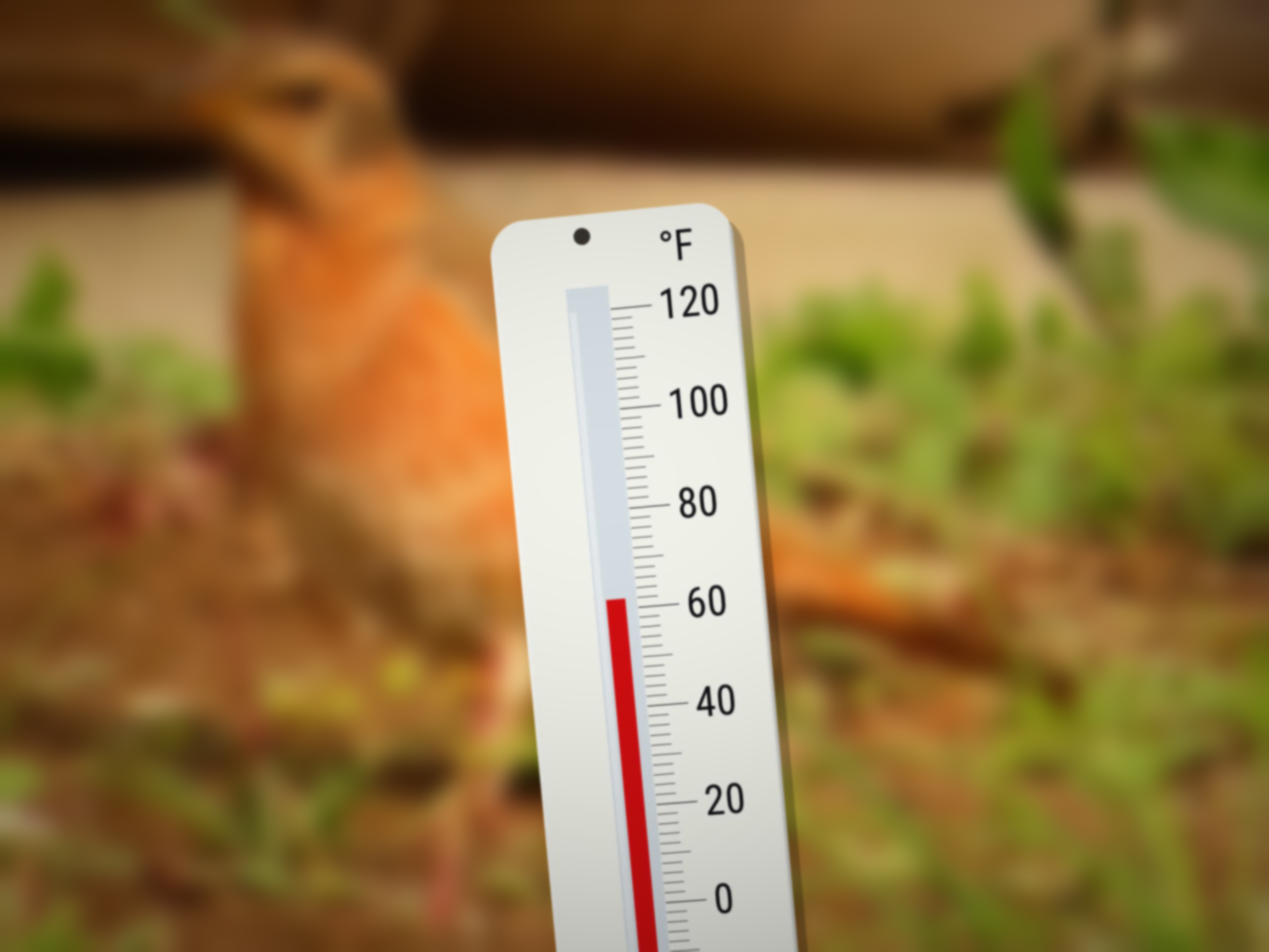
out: **62** °F
